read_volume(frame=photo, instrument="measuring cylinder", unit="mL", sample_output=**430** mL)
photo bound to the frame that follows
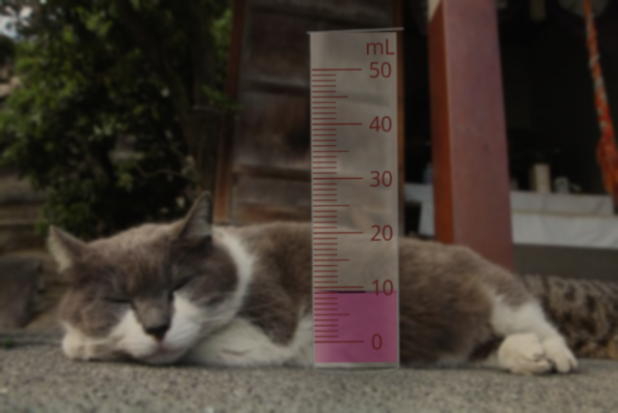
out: **9** mL
